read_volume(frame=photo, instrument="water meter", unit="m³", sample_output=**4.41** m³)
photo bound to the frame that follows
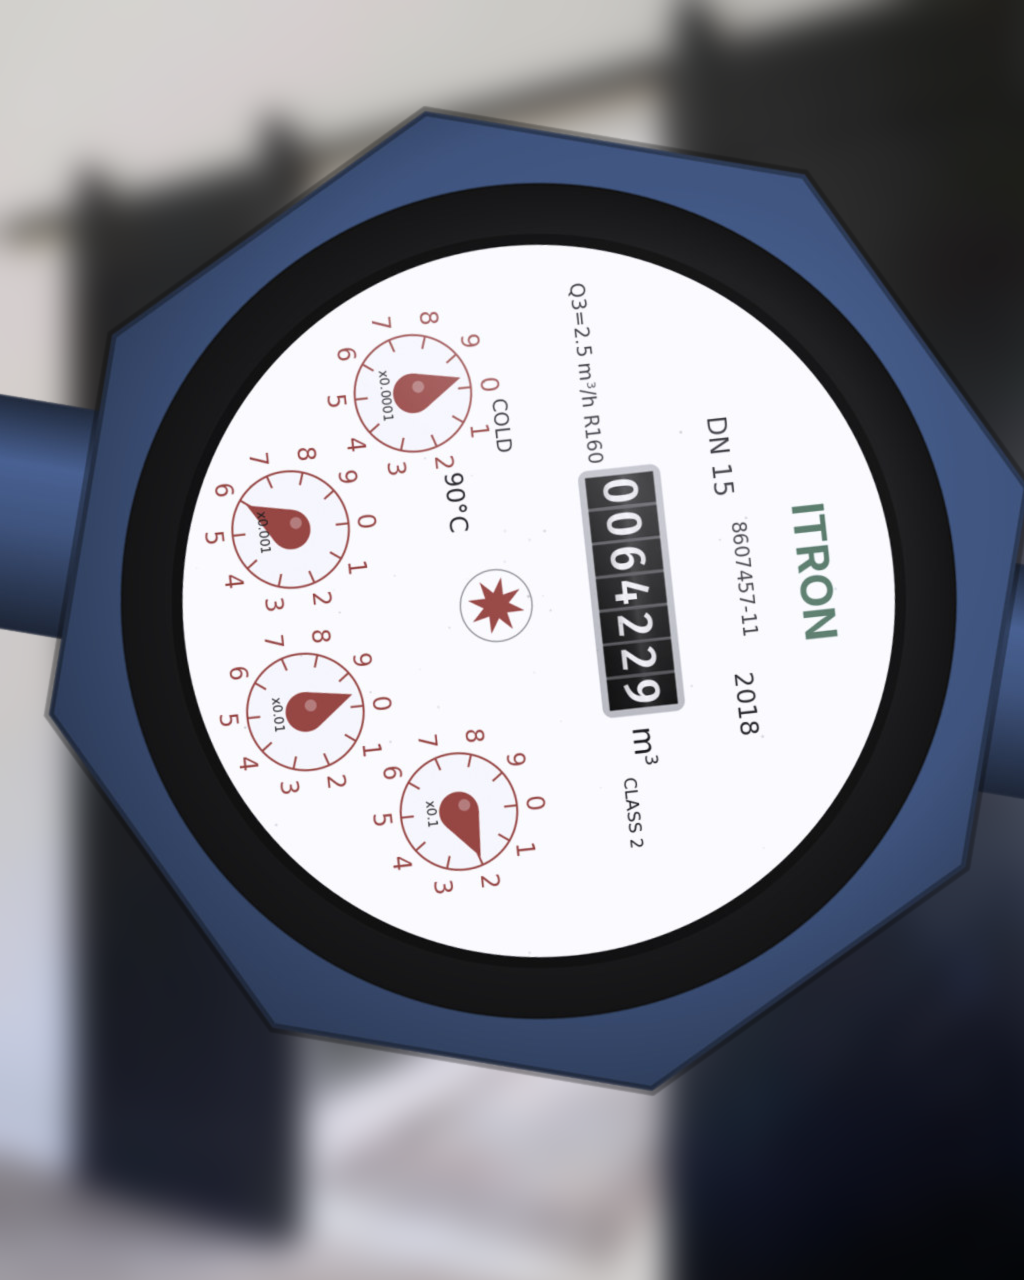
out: **64229.1959** m³
